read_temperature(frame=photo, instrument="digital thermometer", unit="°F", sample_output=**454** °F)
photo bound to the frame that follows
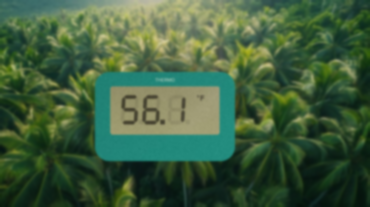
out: **56.1** °F
